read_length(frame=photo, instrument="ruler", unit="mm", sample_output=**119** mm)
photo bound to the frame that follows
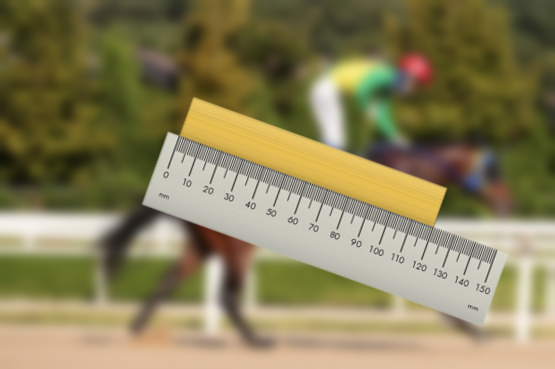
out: **120** mm
